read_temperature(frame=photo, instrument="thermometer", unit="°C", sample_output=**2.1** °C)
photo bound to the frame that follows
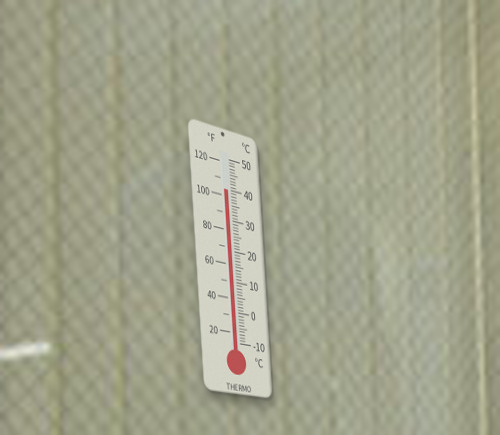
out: **40** °C
